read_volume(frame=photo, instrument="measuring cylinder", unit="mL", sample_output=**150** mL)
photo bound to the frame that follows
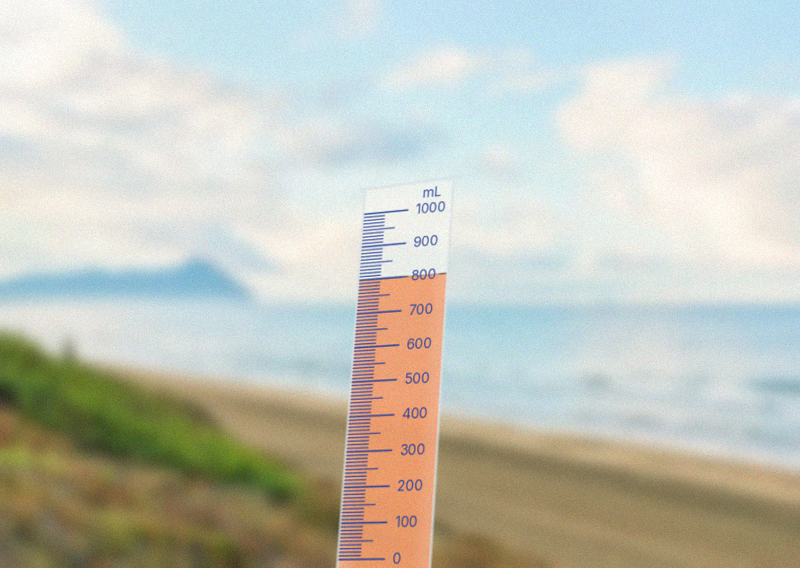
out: **800** mL
